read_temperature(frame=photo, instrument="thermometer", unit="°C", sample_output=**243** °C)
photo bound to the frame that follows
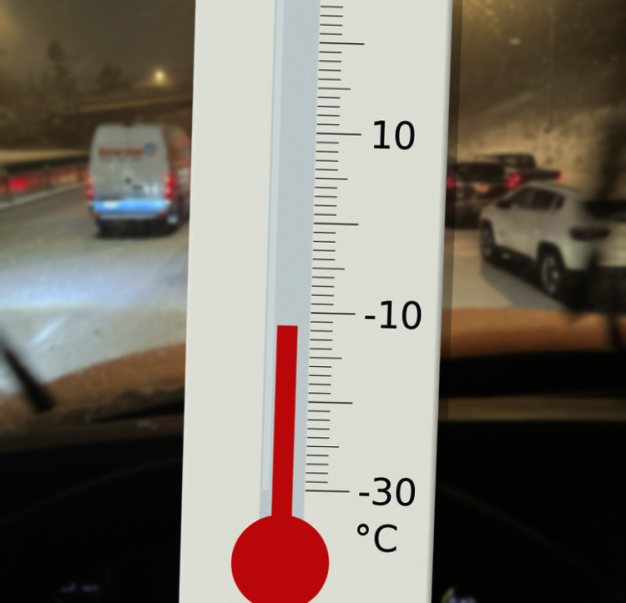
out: **-11.5** °C
